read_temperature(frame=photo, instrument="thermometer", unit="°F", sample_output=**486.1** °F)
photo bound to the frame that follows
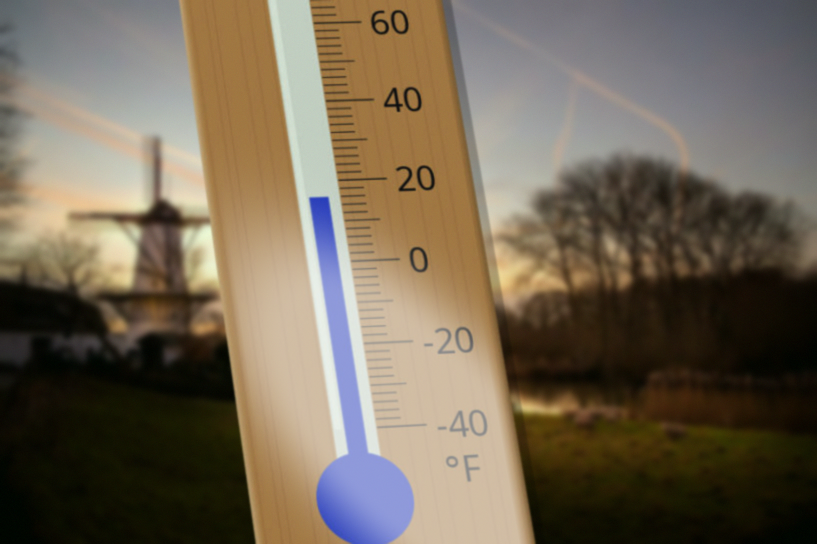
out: **16** °F
